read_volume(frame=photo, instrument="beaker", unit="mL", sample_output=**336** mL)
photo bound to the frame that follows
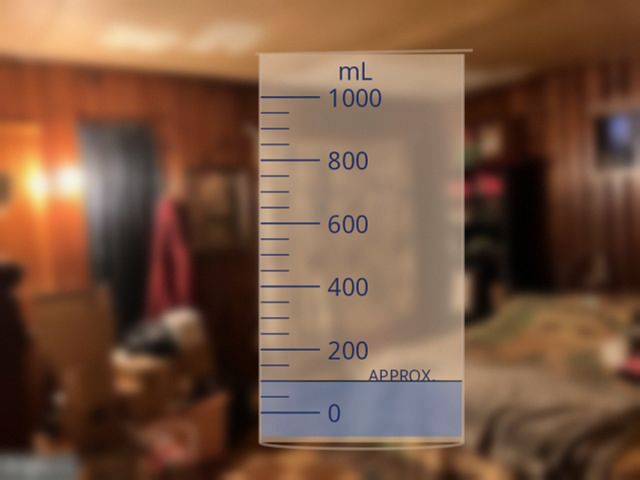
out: **100** mL
